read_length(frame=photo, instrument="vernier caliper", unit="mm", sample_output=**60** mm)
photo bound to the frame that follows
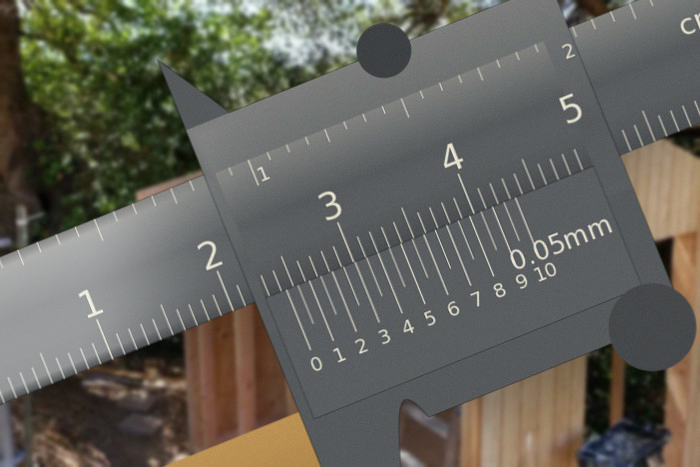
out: **24.4** mm
